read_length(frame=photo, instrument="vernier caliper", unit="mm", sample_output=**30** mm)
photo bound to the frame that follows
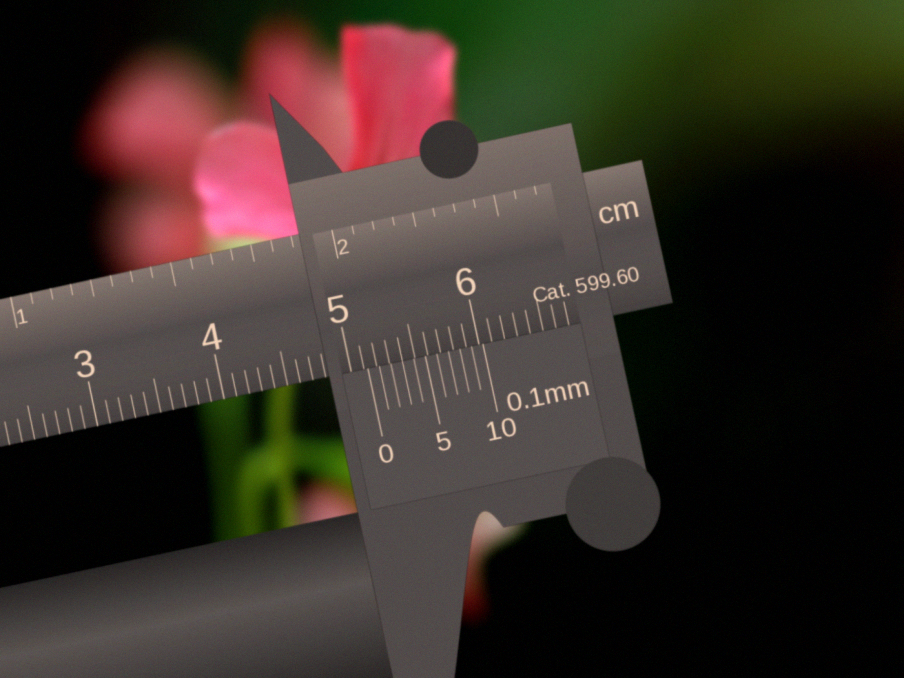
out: **51.3** mm
